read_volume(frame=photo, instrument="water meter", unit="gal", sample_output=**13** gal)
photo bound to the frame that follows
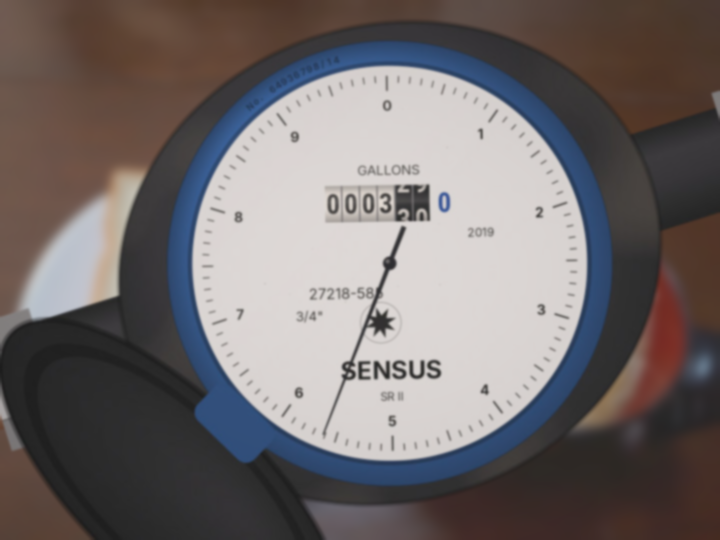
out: **3295.6** gal
